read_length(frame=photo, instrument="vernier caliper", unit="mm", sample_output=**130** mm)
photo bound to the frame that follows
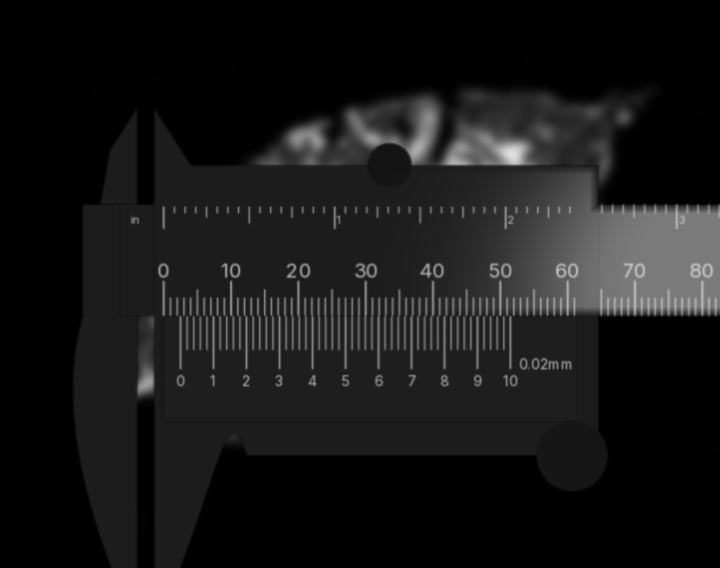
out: **2.5** mm
